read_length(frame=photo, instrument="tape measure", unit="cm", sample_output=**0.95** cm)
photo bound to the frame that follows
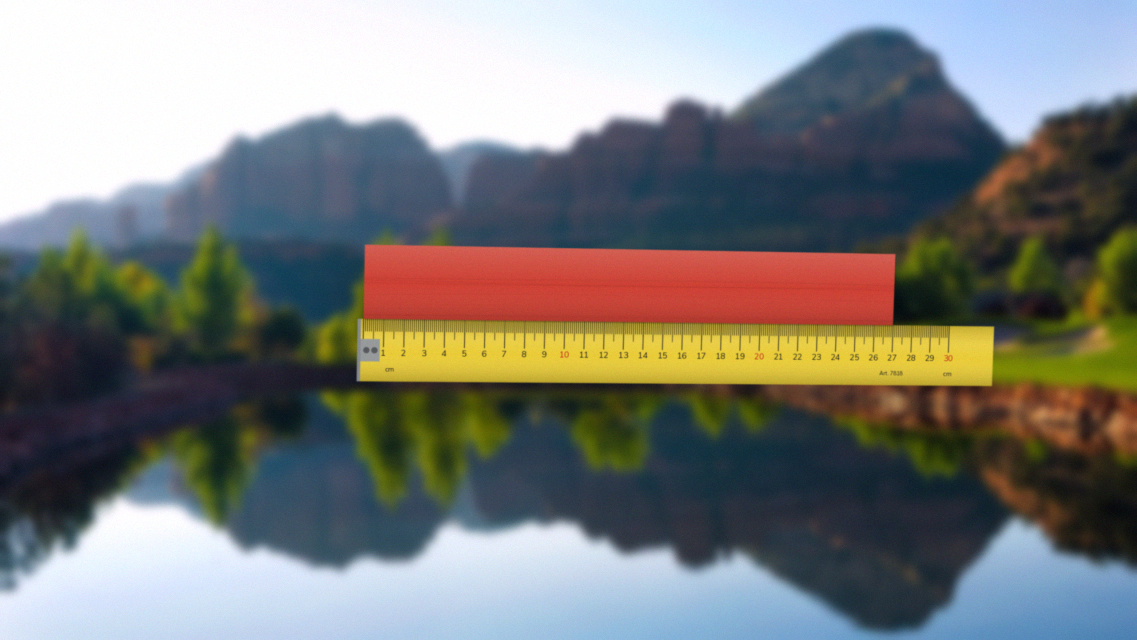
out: **27** cm
